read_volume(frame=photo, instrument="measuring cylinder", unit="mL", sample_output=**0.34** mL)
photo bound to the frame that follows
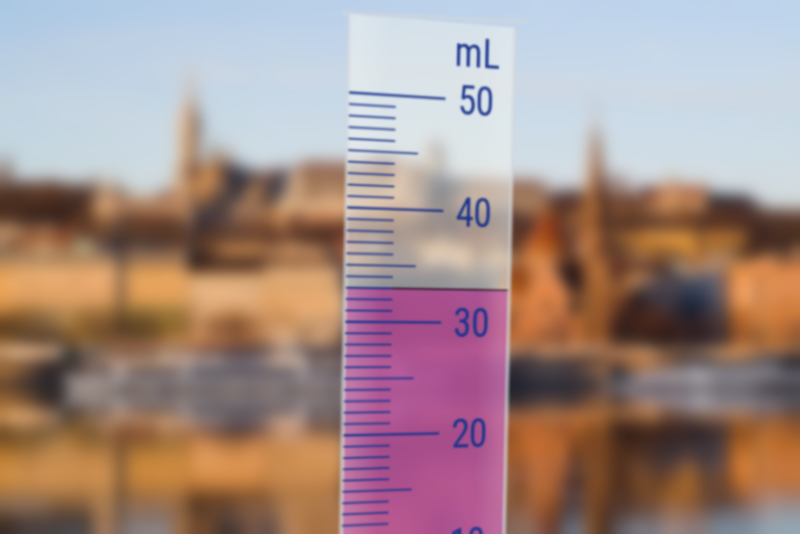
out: **33** mL
